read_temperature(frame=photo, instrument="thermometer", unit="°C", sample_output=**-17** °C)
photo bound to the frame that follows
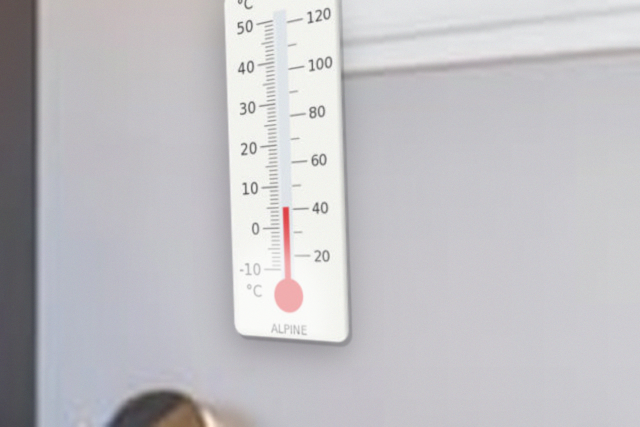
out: **5** °C
